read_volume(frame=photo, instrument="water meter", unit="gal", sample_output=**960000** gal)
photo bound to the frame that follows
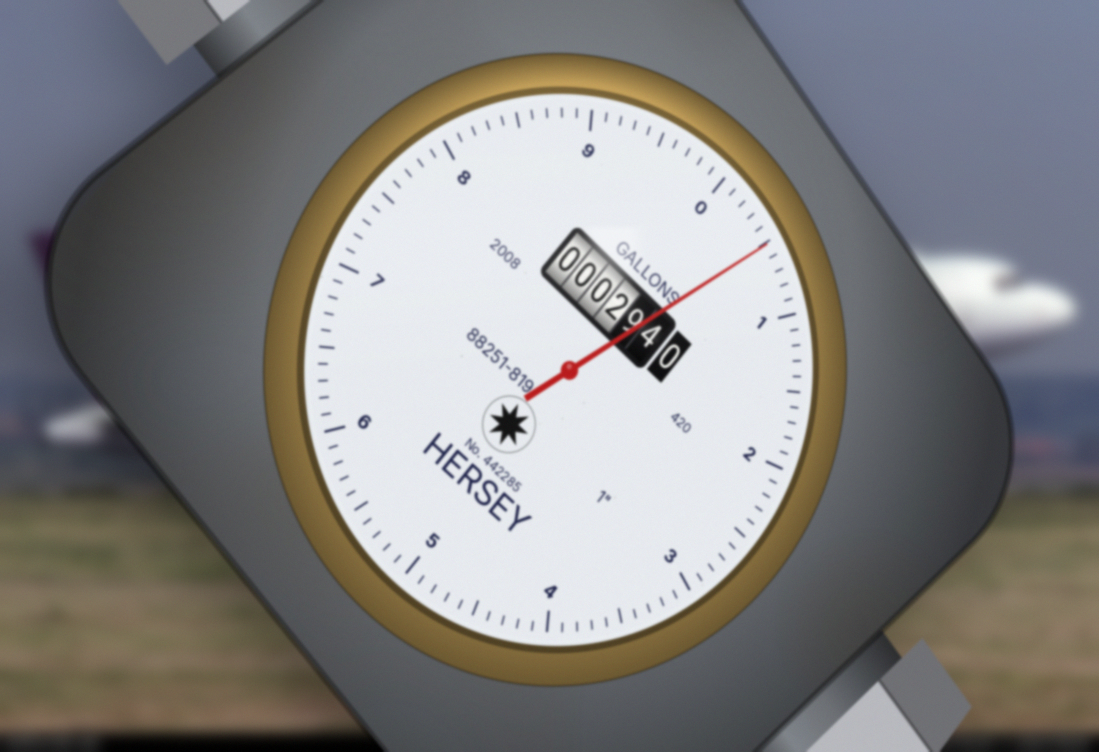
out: **2940.5** gal
